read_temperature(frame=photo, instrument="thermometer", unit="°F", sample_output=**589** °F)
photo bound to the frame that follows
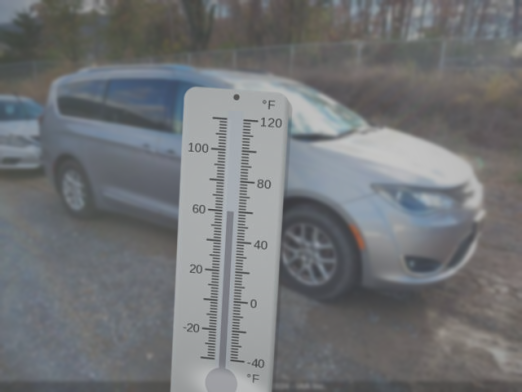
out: **60** °F
